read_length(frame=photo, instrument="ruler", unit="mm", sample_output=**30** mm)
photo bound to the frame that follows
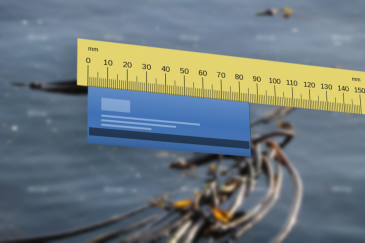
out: **85** mm
